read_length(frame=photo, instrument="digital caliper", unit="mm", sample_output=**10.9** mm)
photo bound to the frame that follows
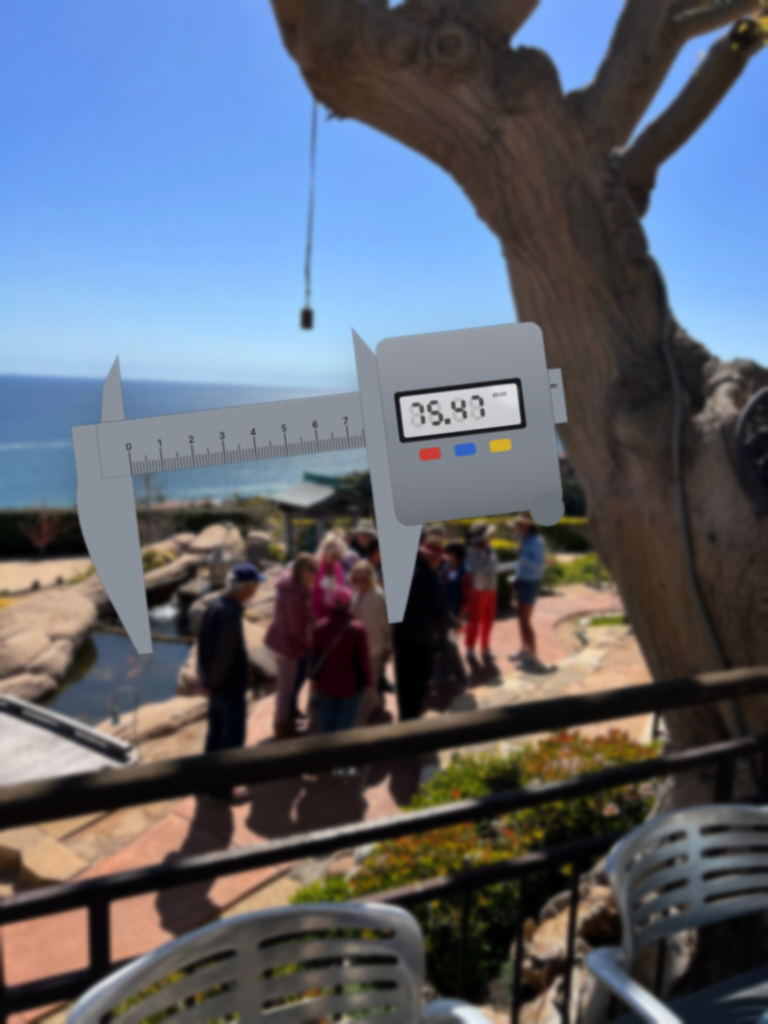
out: **75.47** mm
